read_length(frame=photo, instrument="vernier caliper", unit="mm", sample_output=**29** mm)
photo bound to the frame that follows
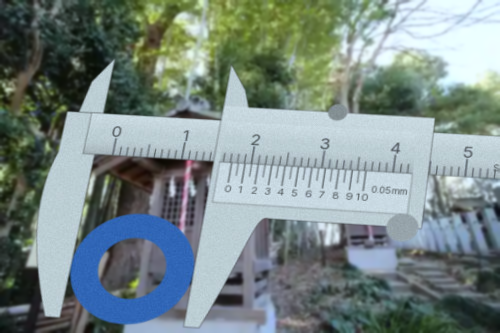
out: **17.2** mm
